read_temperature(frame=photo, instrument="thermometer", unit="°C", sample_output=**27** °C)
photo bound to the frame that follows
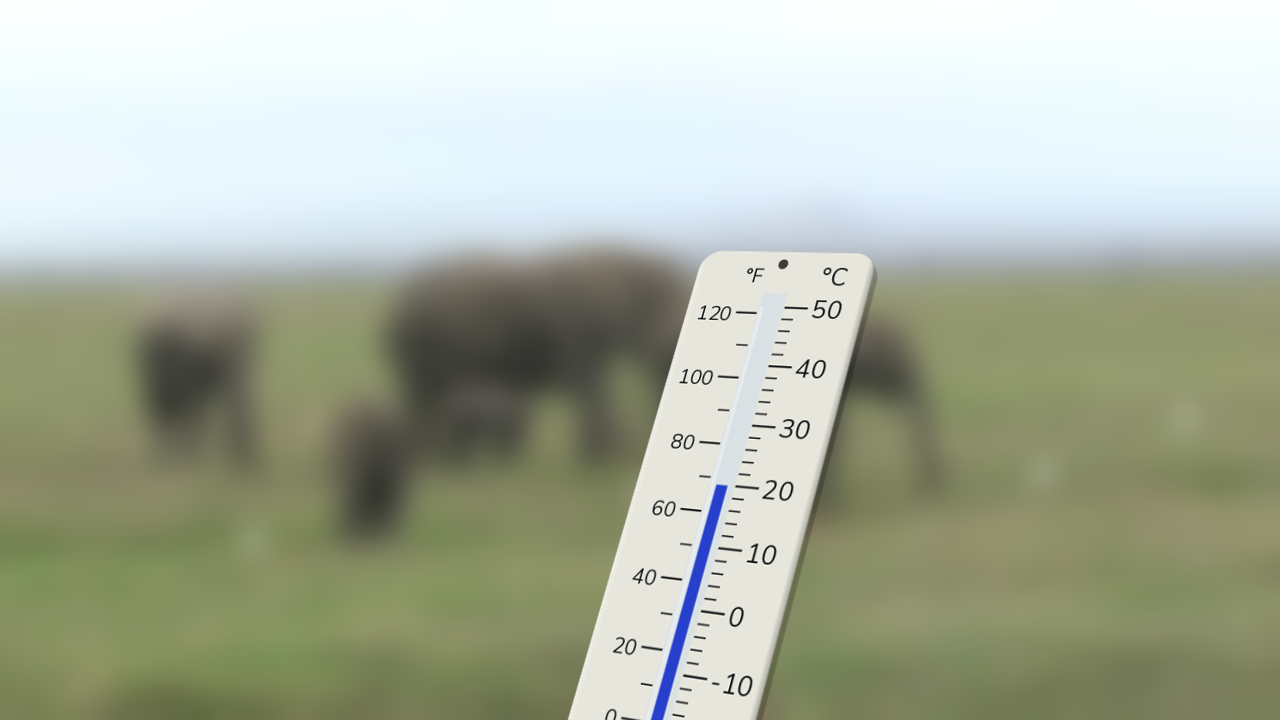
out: **20** °C
